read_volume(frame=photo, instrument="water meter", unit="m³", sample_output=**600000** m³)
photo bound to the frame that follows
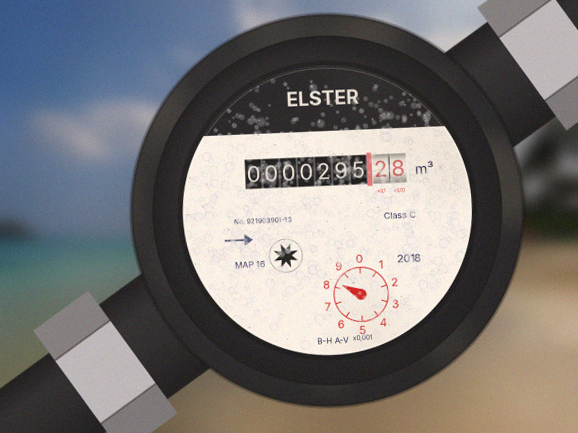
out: **295.288** m³
